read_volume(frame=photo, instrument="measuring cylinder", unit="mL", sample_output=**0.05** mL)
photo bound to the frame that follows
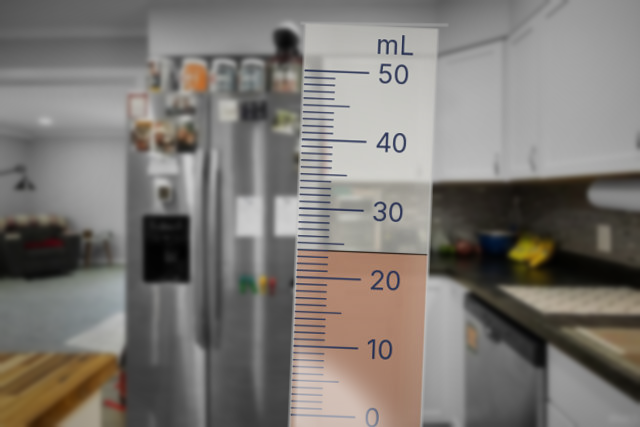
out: **24** mL
